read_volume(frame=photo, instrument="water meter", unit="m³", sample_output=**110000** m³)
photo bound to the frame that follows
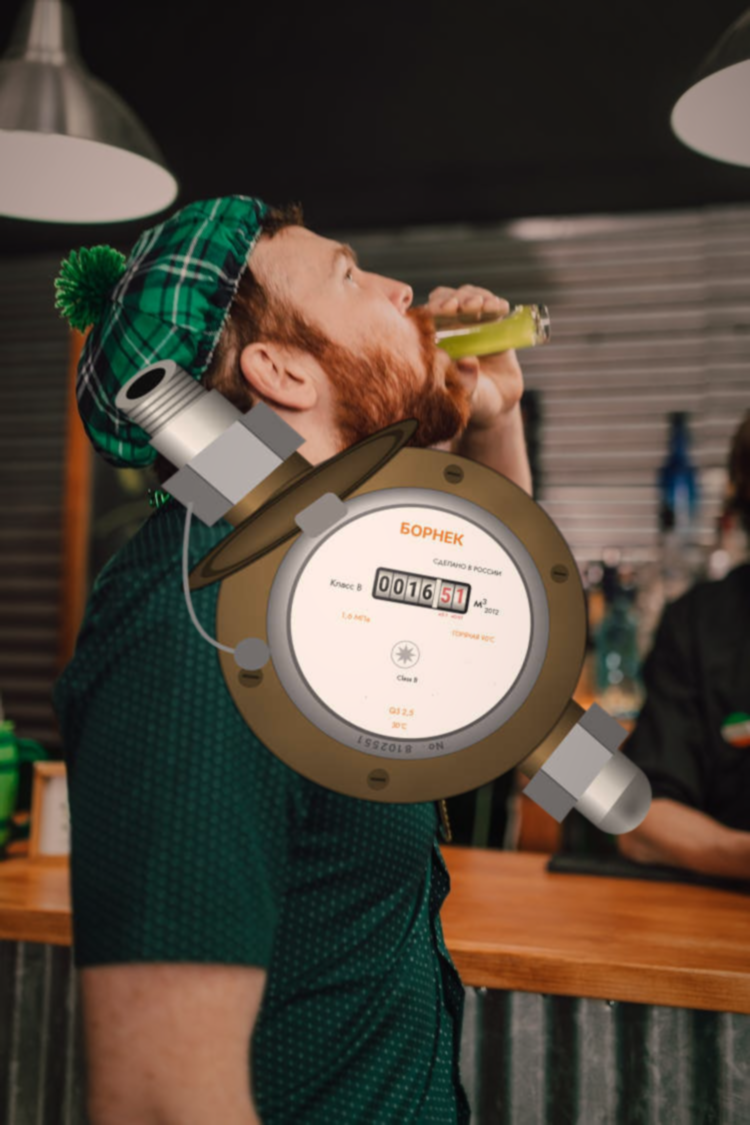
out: **16.51** m³
